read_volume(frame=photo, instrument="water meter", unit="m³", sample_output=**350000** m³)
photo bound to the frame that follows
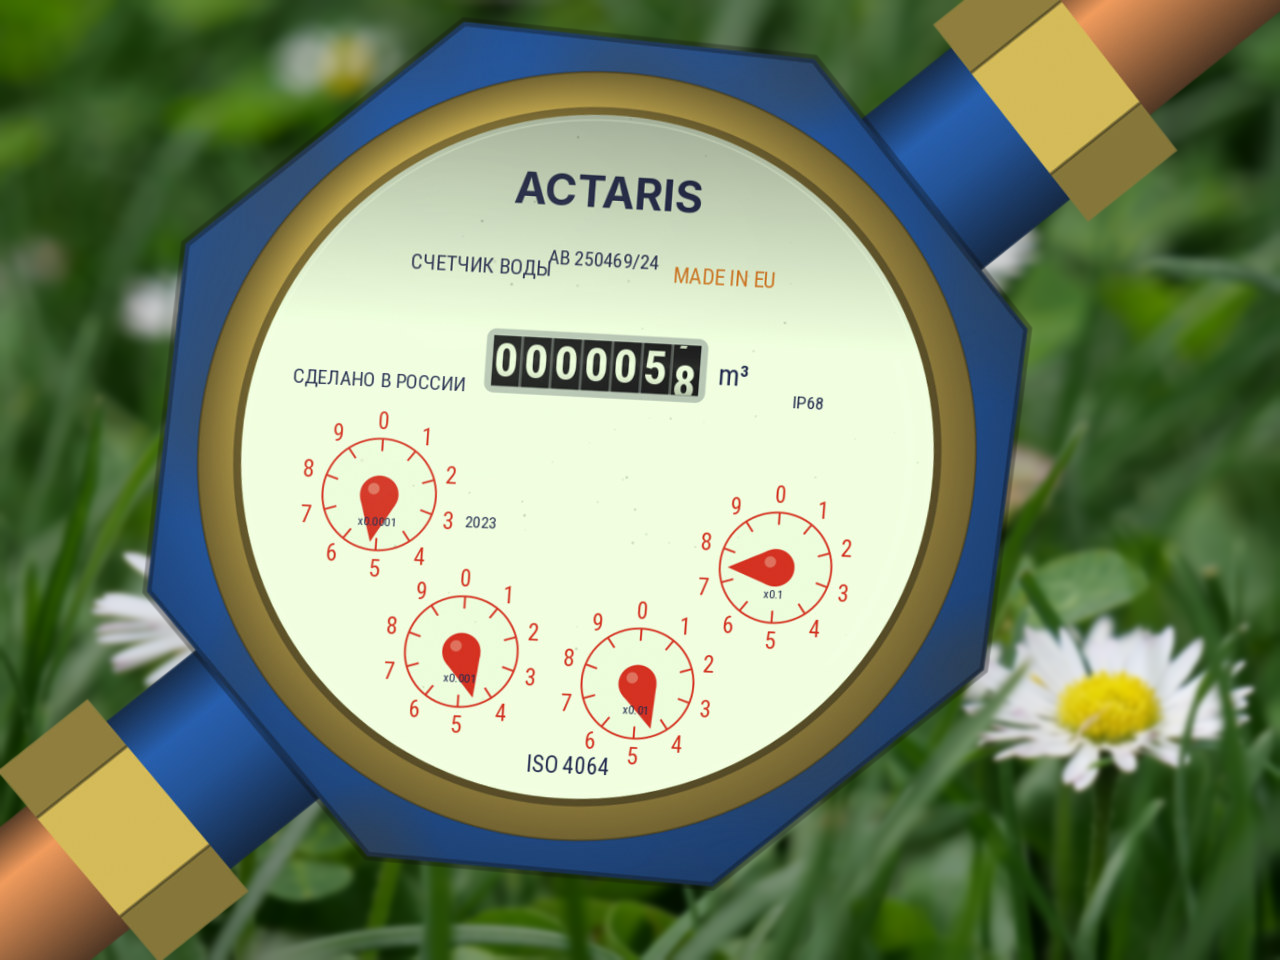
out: **57.7445** m³
